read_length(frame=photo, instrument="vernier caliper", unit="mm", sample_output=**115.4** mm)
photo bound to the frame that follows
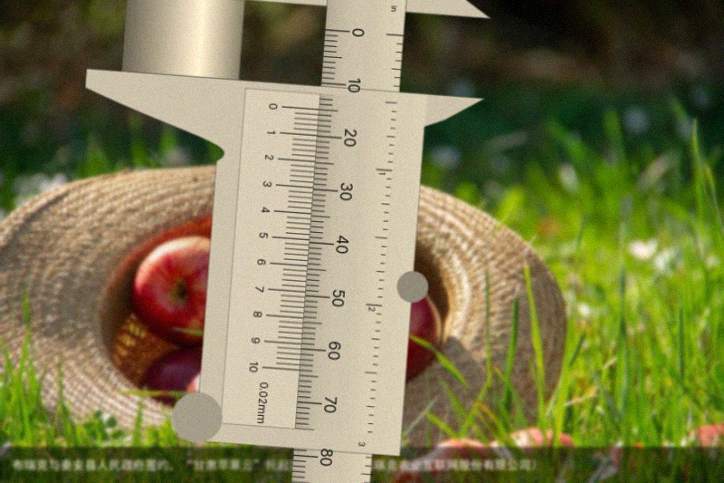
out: **15.0** mm
